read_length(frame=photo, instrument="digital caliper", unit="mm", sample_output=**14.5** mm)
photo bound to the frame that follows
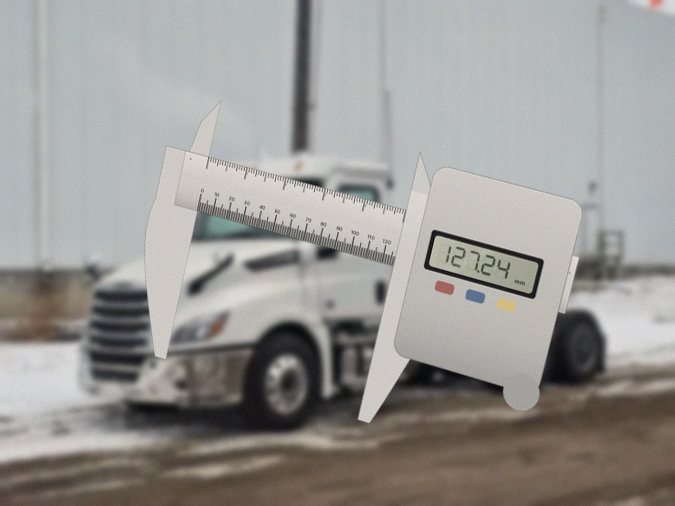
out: **127.24** mm
